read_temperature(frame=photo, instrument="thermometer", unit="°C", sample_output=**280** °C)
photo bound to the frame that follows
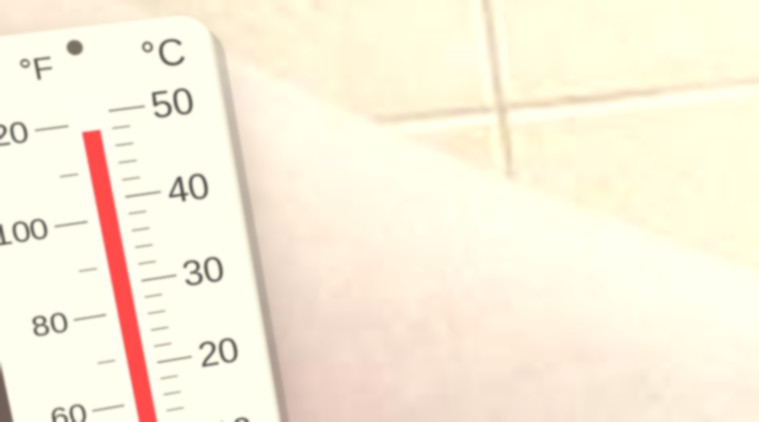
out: **48** °C
